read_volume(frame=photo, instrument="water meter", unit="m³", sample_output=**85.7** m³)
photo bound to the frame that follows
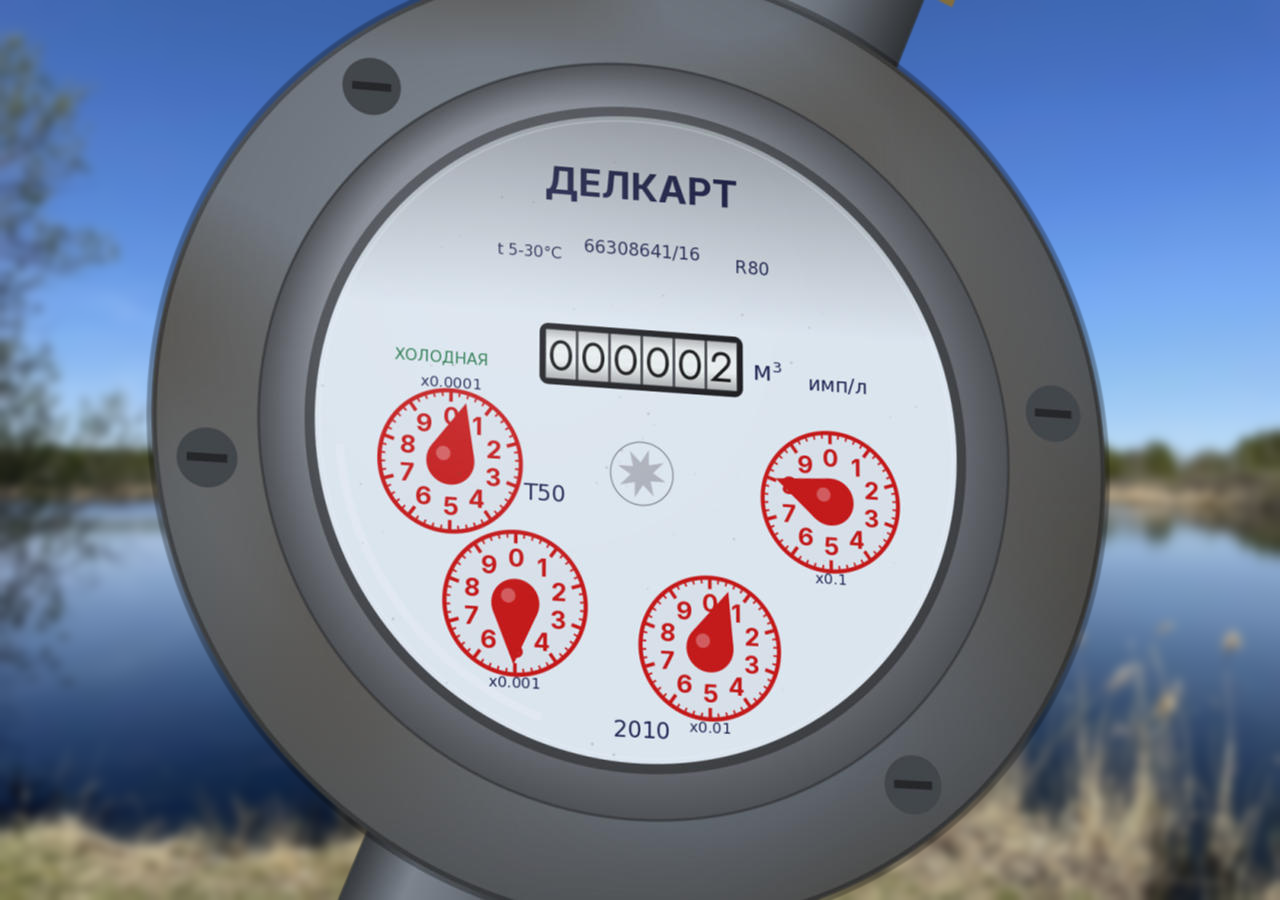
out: **2.8050** m³
